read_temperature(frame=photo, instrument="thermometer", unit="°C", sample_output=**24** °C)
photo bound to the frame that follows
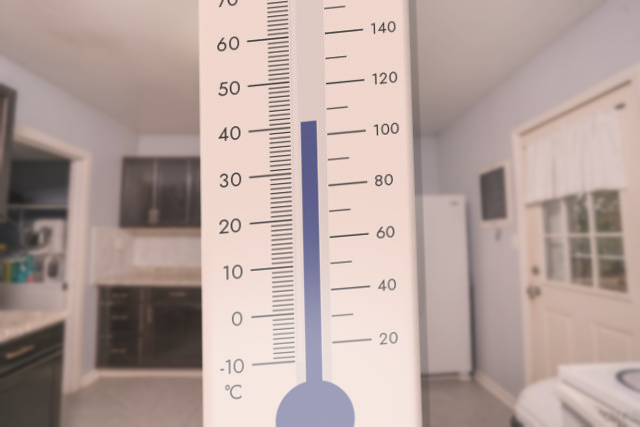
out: **41** °C
